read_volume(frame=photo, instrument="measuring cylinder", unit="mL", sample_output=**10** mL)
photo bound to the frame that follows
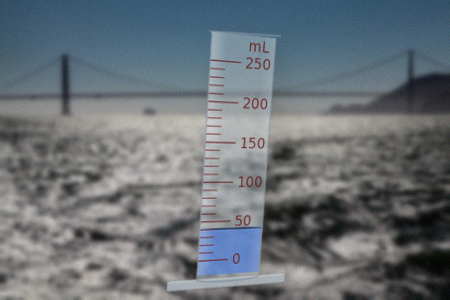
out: **40** mL
